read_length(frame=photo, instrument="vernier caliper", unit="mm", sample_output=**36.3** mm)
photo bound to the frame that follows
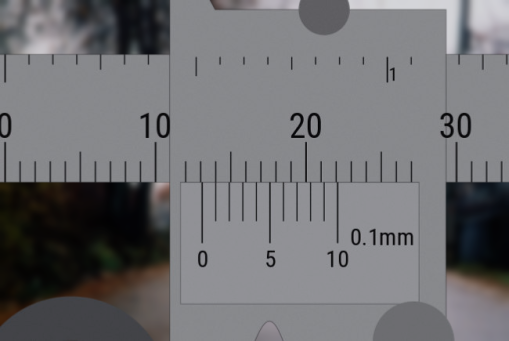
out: **13.1** mm
